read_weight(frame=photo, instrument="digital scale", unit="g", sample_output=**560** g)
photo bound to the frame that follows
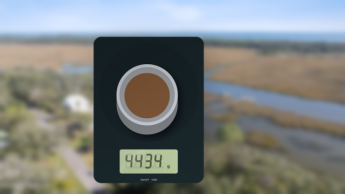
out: **4434** g
